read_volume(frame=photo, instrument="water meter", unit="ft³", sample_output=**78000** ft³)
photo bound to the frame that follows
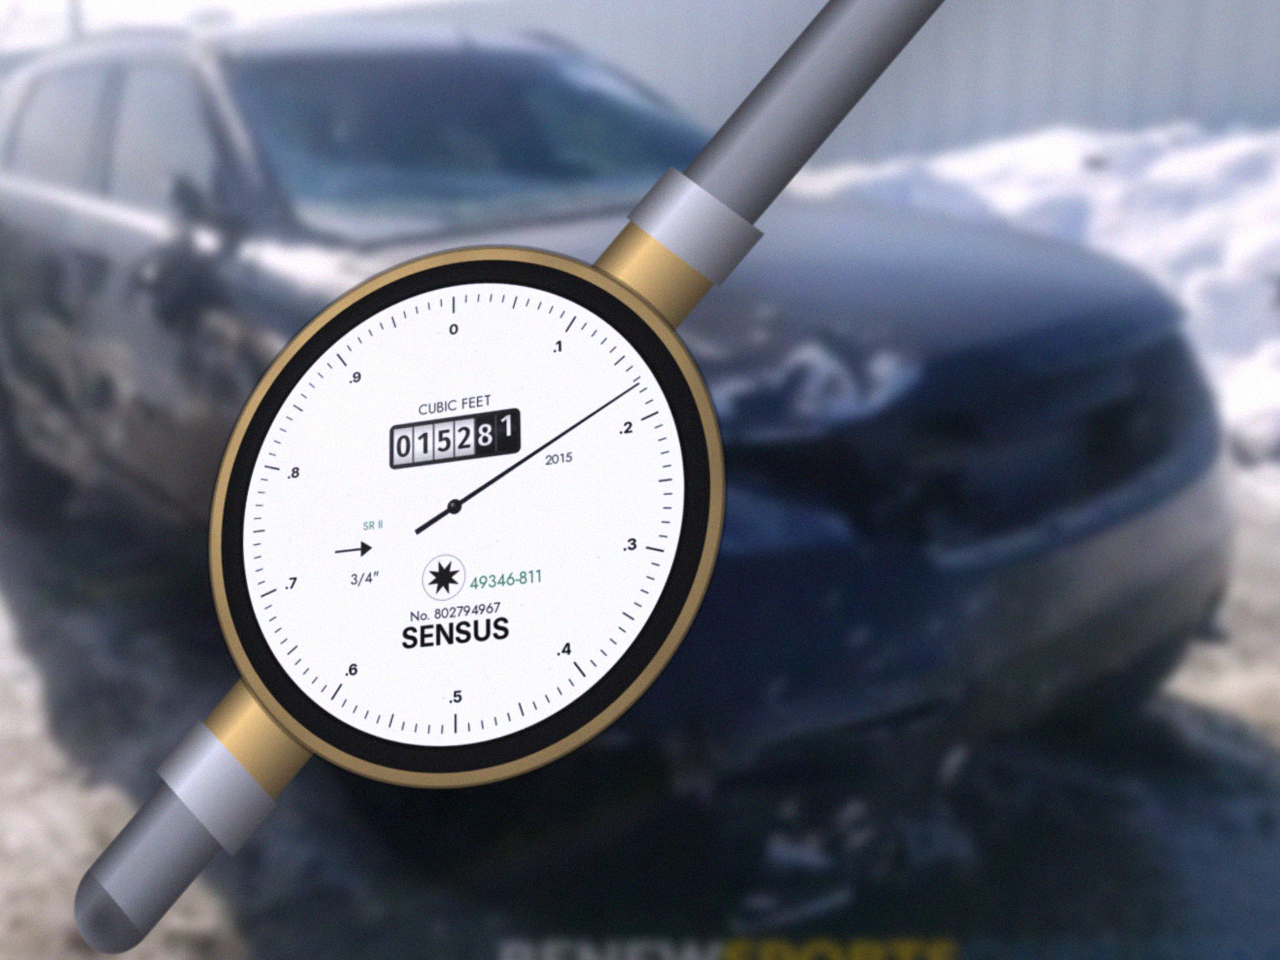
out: **15281.17** ft³
